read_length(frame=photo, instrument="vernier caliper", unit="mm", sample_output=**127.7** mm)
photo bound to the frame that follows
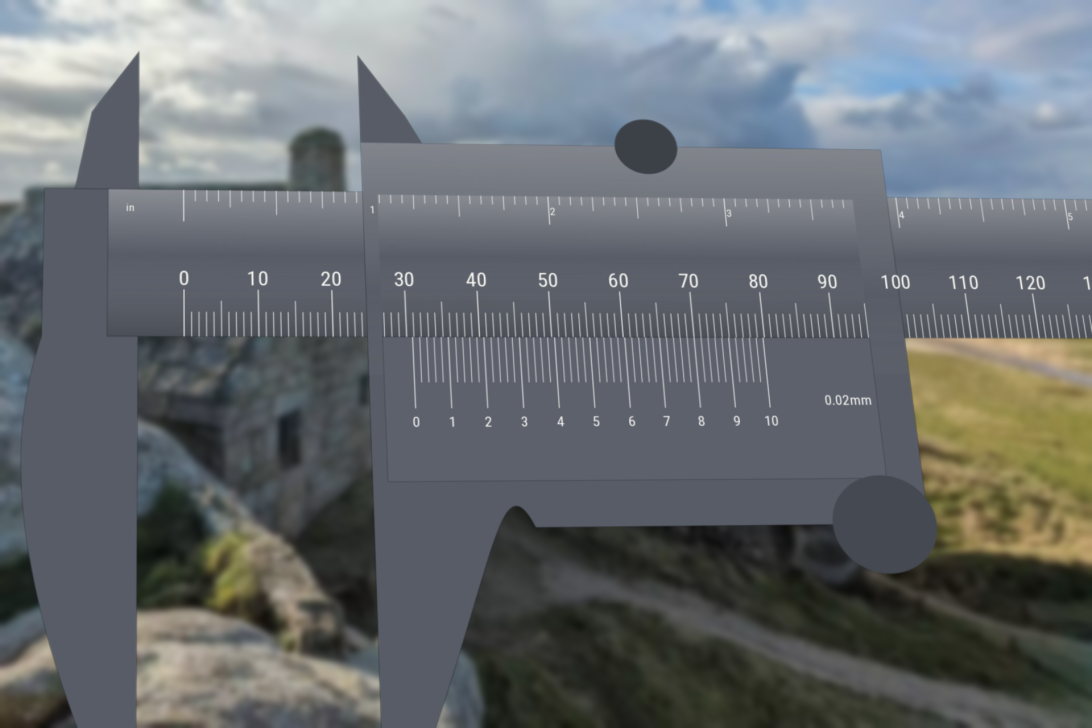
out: **30.8** mm
